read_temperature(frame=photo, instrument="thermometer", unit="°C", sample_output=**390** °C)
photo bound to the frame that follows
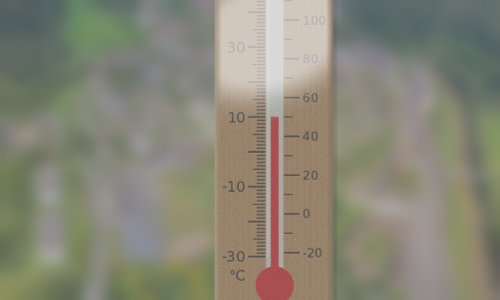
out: **10** °C
